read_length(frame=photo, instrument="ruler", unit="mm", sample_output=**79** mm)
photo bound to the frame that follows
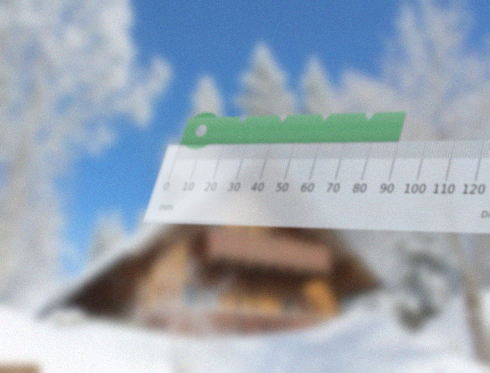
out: **90** mm
